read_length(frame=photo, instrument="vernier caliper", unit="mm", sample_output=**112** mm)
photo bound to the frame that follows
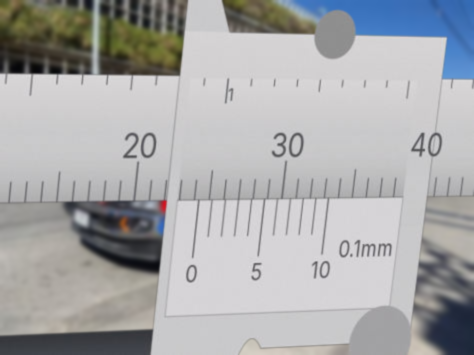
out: **24.3** mm
